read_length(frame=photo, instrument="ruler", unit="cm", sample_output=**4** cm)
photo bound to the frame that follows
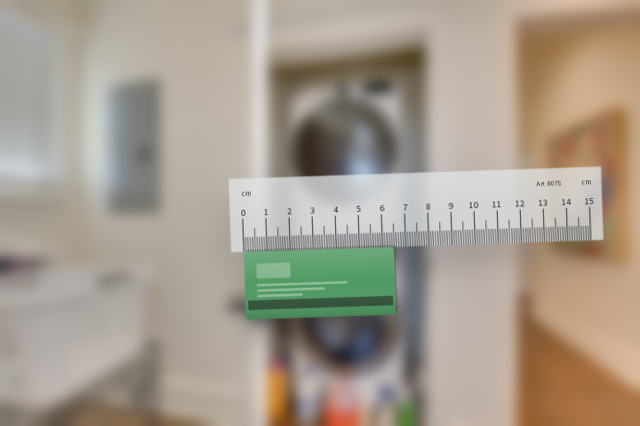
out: **6.5** cm
